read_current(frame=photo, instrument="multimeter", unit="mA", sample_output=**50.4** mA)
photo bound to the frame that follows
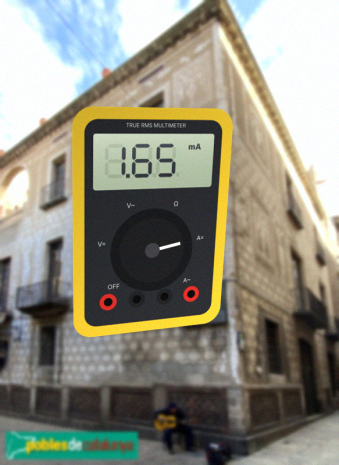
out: **1.65** mA
